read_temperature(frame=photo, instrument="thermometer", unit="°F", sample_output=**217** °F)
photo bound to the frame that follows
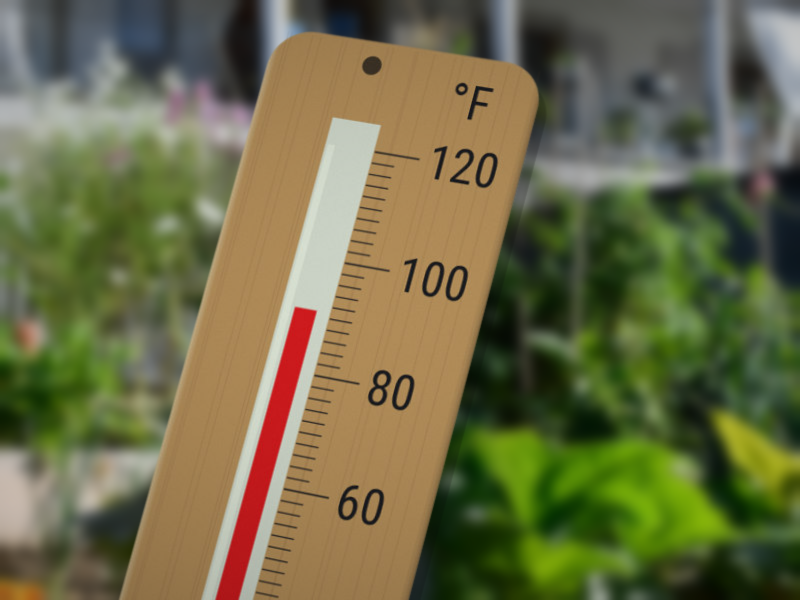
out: **91** °F
